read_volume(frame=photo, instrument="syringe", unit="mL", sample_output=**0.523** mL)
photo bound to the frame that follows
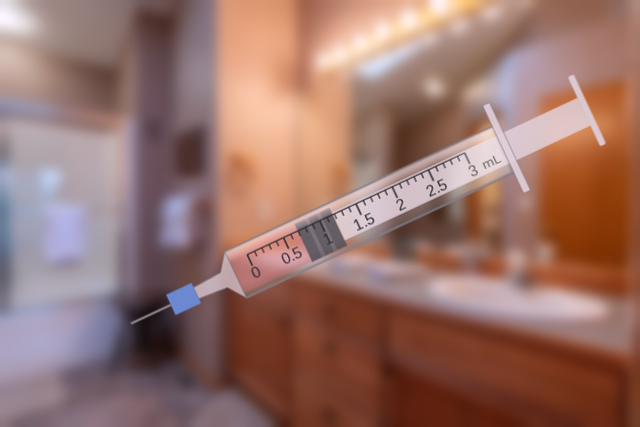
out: **0.7** mL
